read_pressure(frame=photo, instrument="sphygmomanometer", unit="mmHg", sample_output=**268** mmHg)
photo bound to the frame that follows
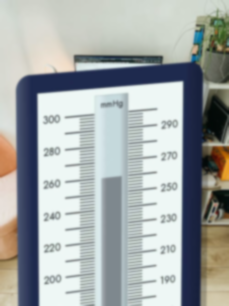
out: **260** mmHg
